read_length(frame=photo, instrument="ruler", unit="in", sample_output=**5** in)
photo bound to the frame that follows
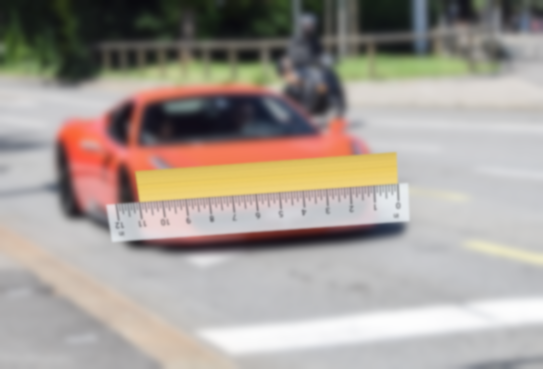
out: **11** in
